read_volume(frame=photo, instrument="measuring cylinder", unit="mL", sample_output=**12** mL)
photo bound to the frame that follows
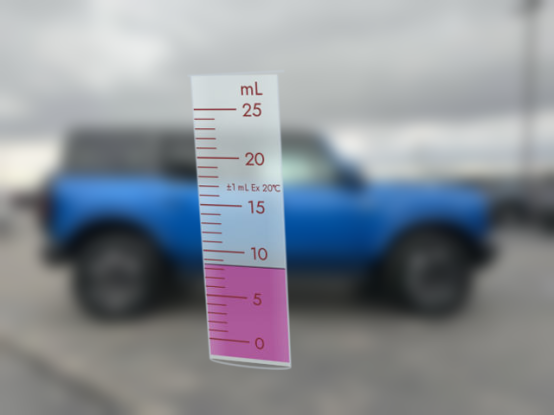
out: **8.5** mL
